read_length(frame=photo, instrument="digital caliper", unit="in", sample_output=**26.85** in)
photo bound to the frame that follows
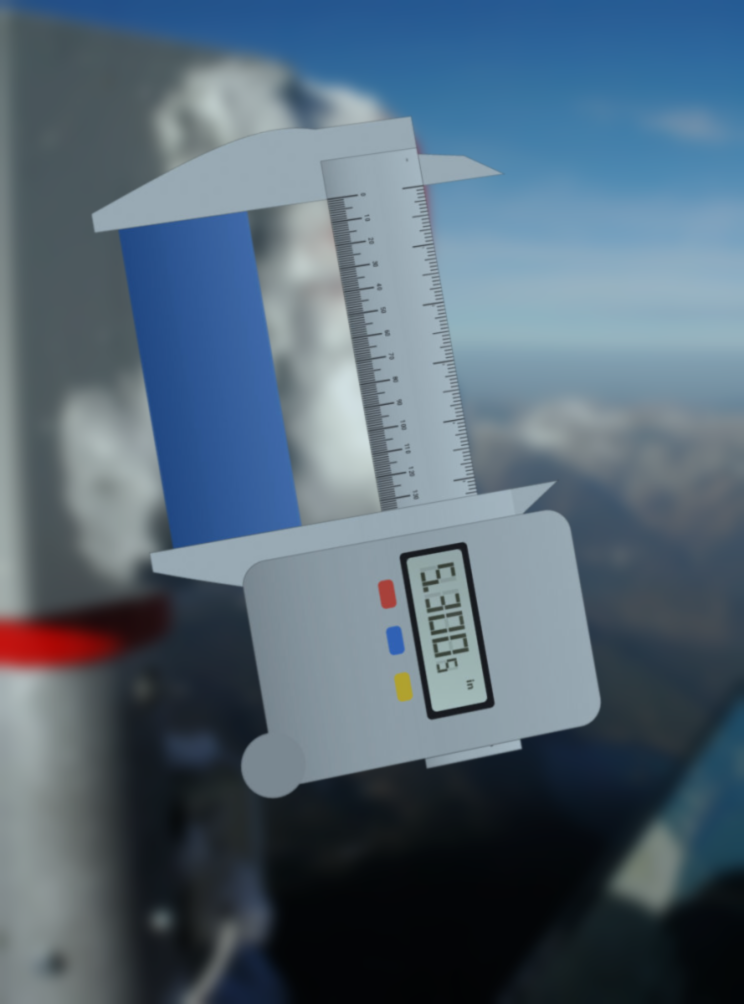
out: **5.3005** in
